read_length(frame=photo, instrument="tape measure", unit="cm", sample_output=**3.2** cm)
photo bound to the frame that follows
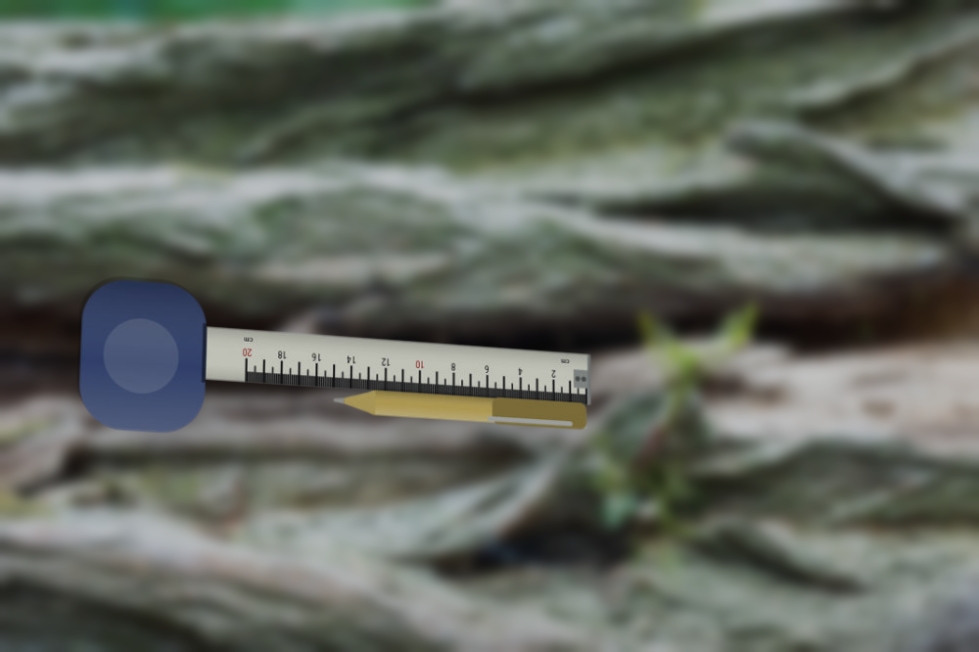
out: **15** cm
